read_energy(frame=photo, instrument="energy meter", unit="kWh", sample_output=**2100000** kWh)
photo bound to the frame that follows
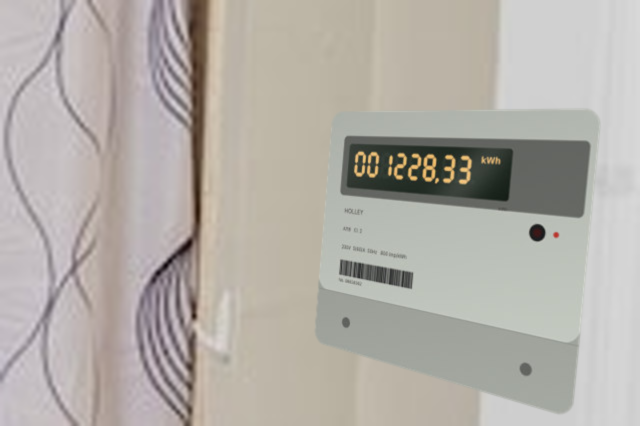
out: **1228.33** kWh
